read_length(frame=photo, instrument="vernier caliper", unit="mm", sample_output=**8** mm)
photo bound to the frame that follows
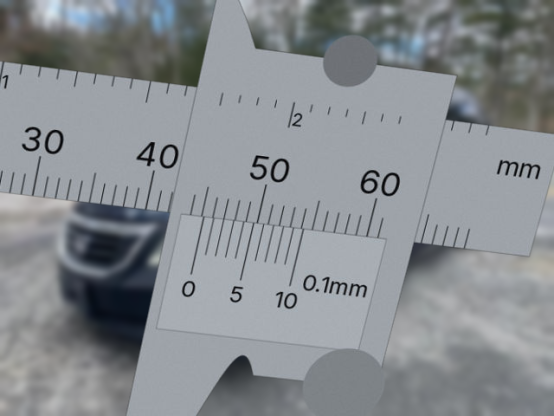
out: **45.2** mm
